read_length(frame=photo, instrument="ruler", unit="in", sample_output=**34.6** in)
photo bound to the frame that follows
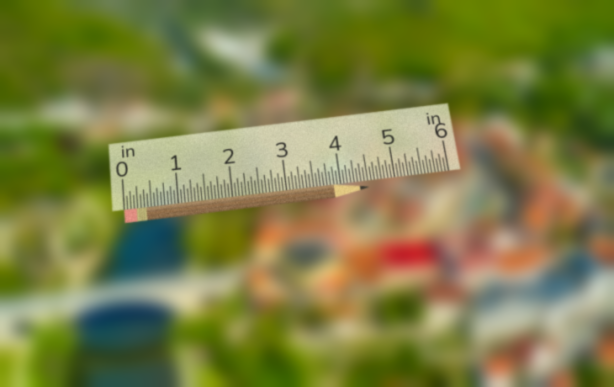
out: **4.5** in
